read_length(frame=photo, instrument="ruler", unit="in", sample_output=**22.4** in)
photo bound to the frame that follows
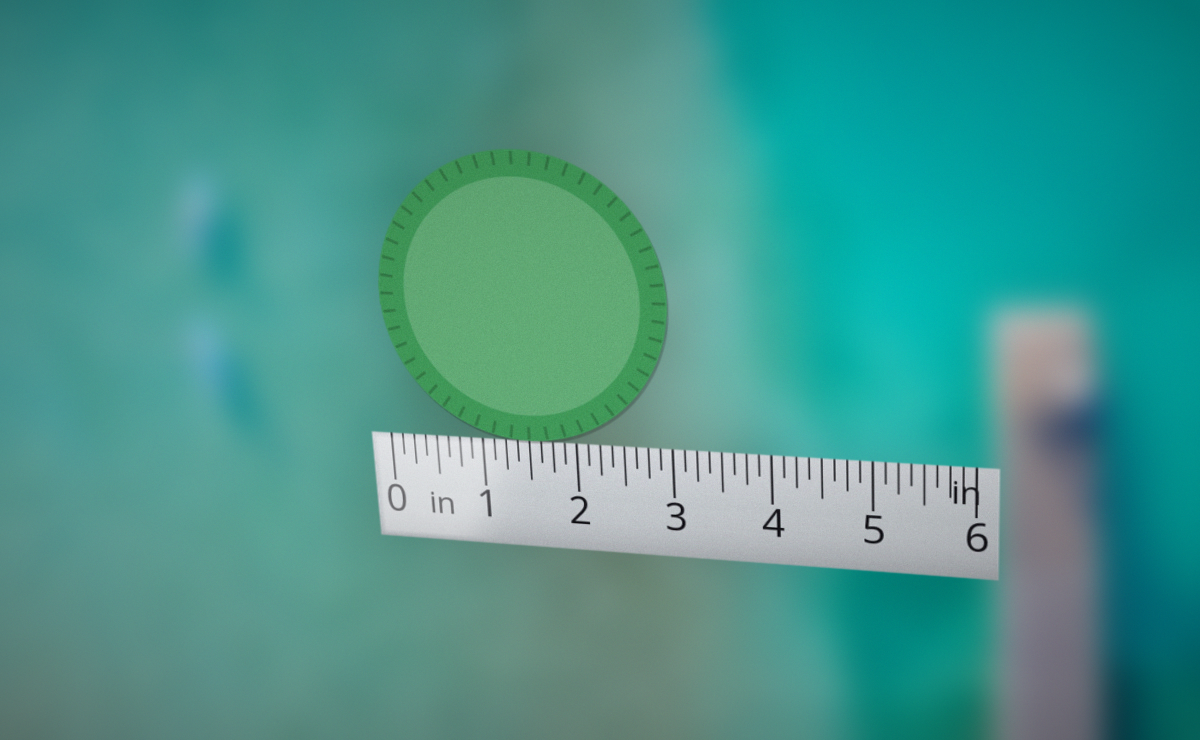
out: **3** in
